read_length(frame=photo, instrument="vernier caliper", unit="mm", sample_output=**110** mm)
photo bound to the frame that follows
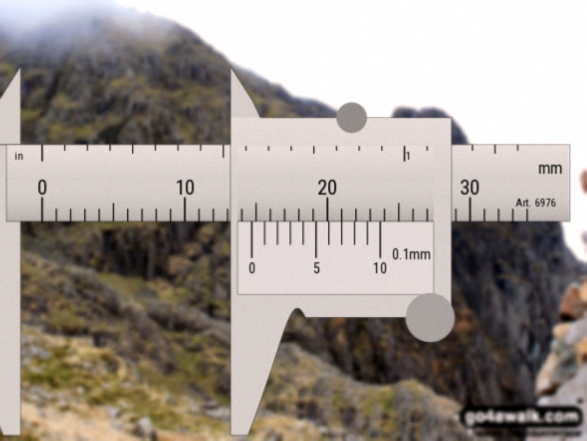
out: **14.7** mm
